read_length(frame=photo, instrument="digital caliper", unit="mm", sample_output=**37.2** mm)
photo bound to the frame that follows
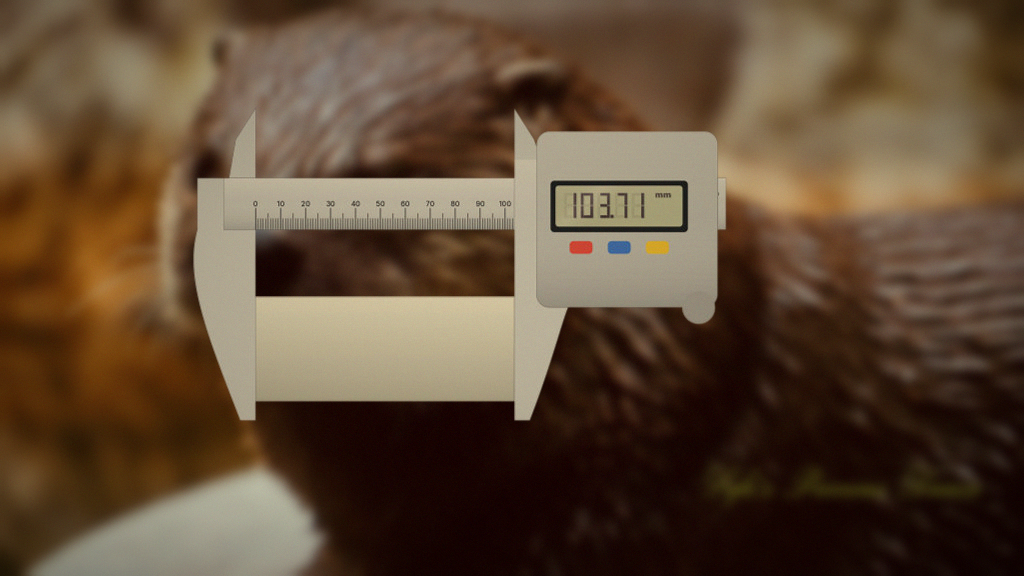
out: **103.71** mm
